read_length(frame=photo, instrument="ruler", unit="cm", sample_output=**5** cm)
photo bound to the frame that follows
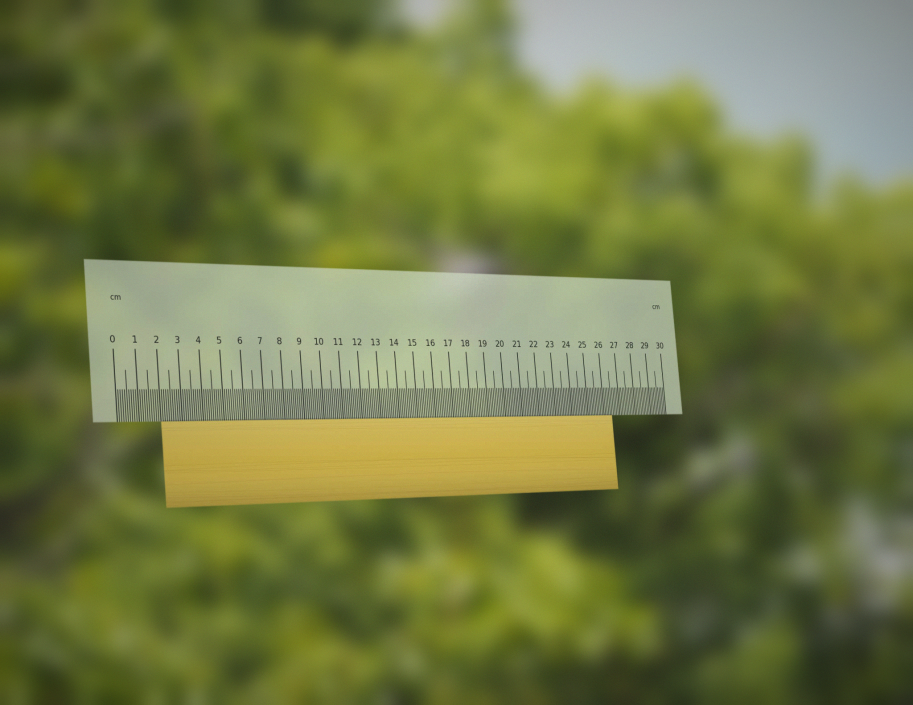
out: **24.5** cm
